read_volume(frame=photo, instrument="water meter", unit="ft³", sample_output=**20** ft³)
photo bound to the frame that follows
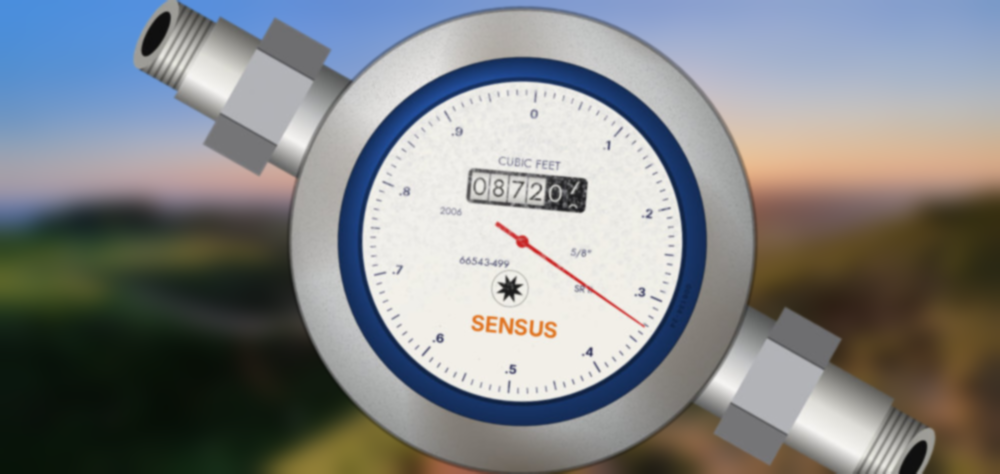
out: **87207.33** ft³
